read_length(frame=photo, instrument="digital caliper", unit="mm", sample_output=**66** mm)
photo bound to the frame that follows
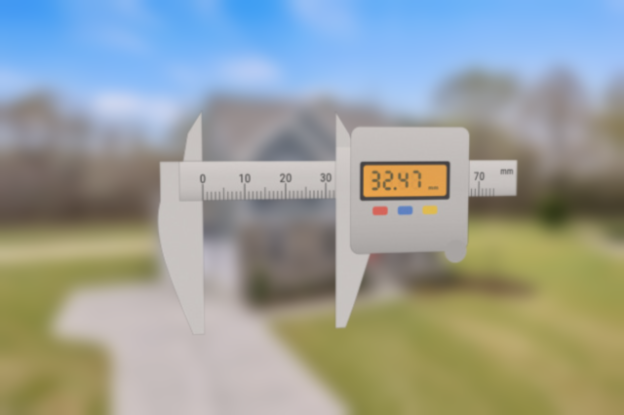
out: **32.47** mm
